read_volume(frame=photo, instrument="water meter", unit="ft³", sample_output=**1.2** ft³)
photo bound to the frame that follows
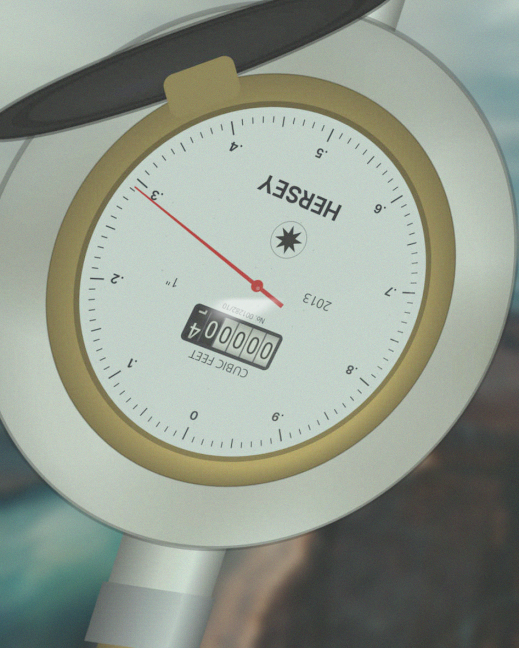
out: **4.29** ft³
